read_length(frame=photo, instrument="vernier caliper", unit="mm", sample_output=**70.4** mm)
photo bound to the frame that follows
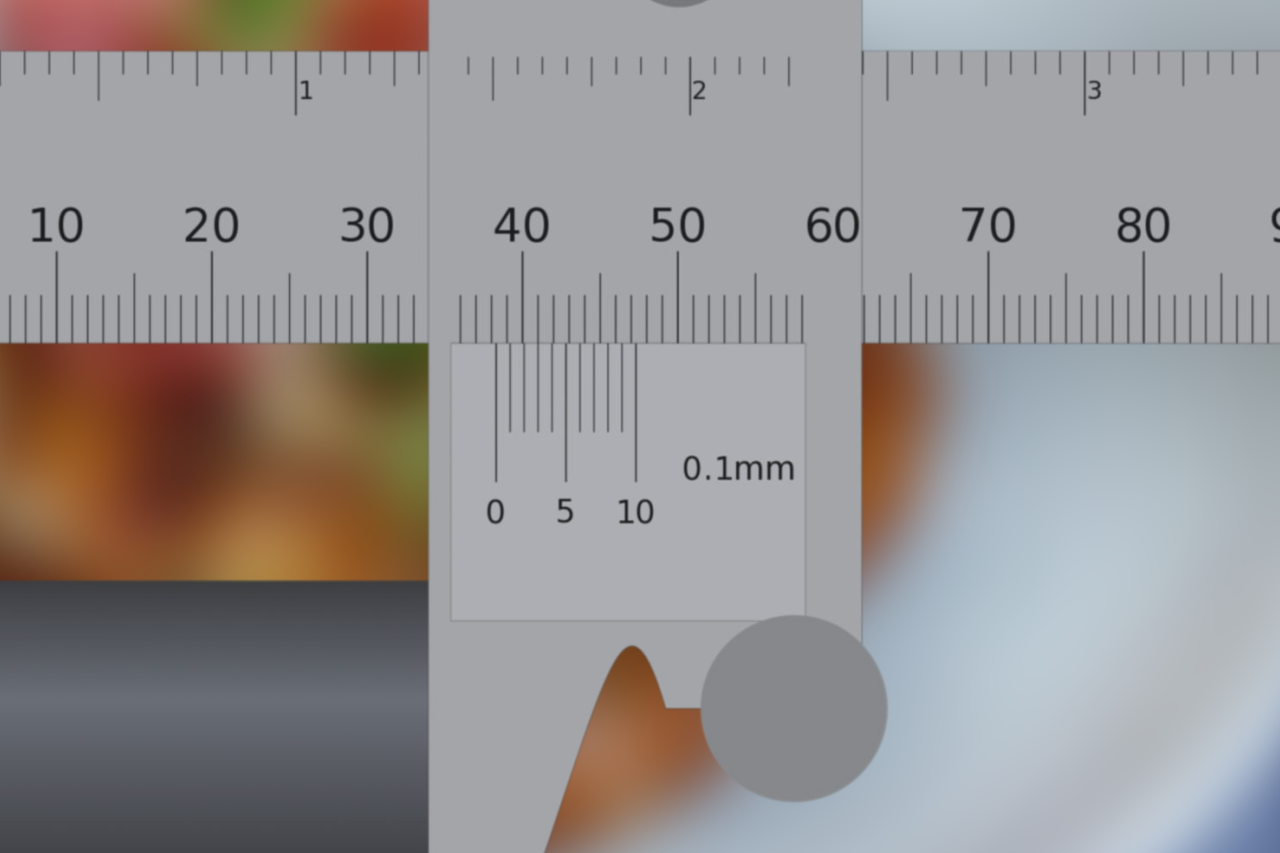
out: **38.3** mm
